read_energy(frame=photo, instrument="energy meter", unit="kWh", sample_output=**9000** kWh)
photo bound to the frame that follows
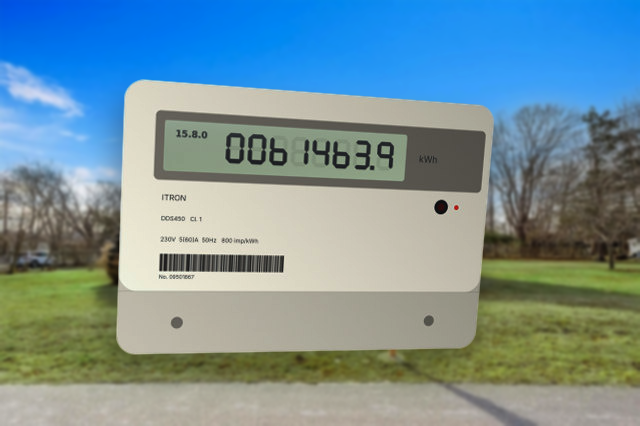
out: **61463.9** kWh
